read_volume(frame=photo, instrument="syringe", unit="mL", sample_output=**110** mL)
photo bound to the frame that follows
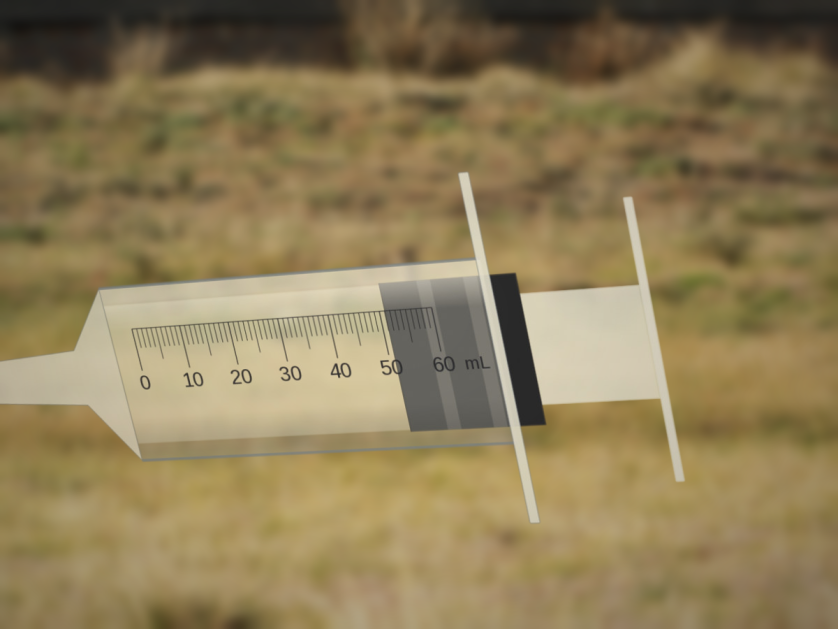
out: **51** mL
